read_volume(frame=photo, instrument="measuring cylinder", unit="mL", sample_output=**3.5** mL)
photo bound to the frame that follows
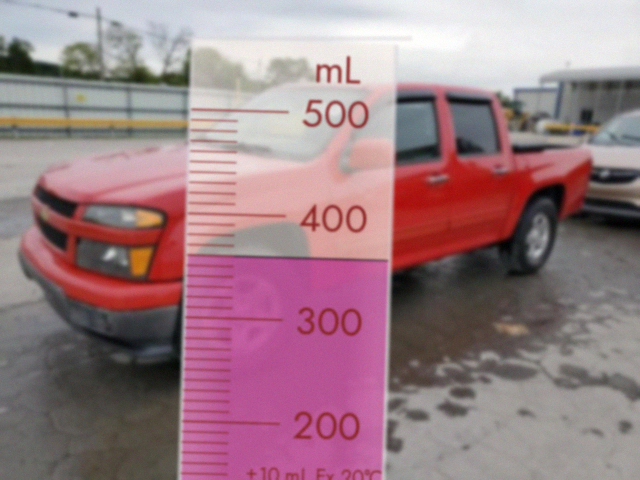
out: **360** mL
